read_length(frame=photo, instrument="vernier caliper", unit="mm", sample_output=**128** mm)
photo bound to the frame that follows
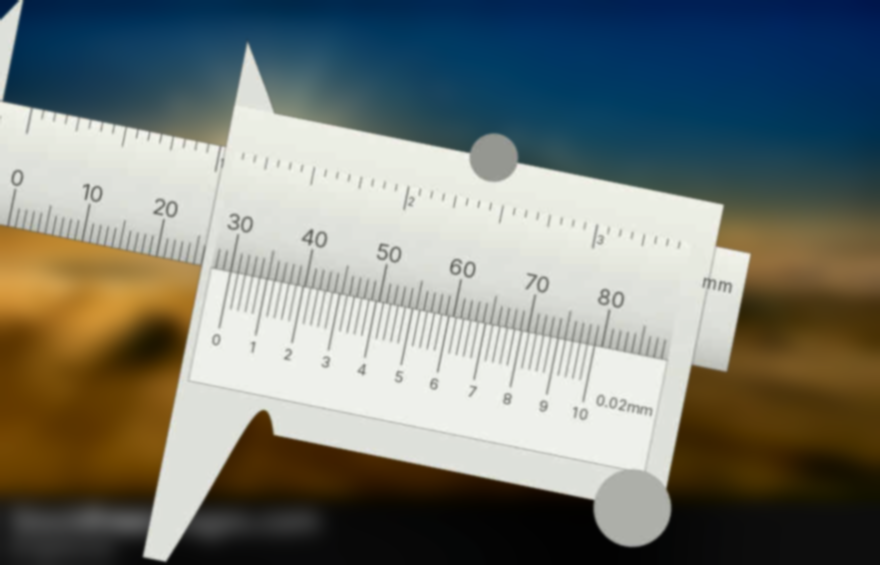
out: **30.0** mm
